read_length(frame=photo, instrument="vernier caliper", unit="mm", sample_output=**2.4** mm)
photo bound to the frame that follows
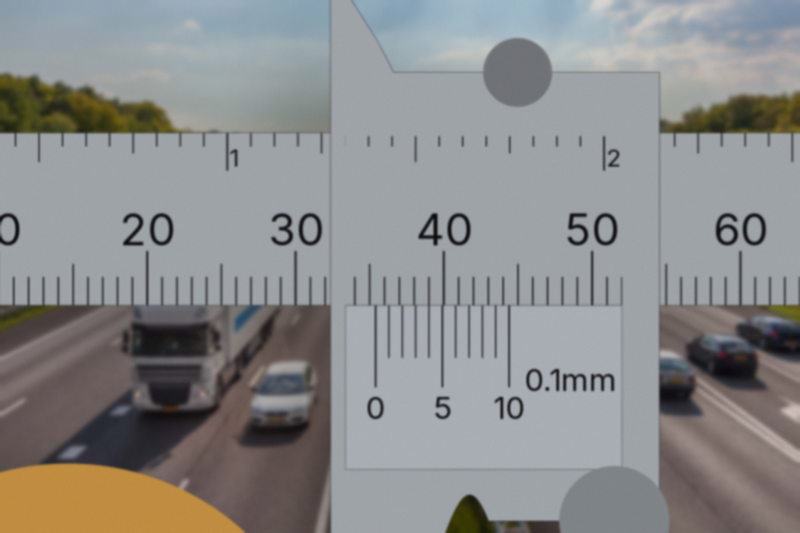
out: **35.4** mm
